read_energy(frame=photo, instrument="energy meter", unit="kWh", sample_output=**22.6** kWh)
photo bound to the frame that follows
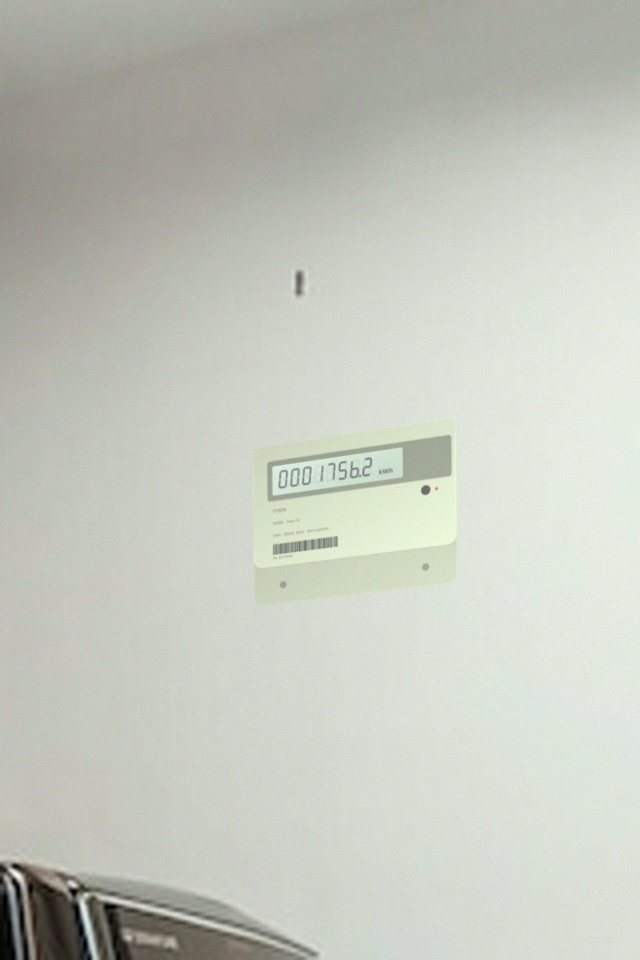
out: **1756.2** kWh
